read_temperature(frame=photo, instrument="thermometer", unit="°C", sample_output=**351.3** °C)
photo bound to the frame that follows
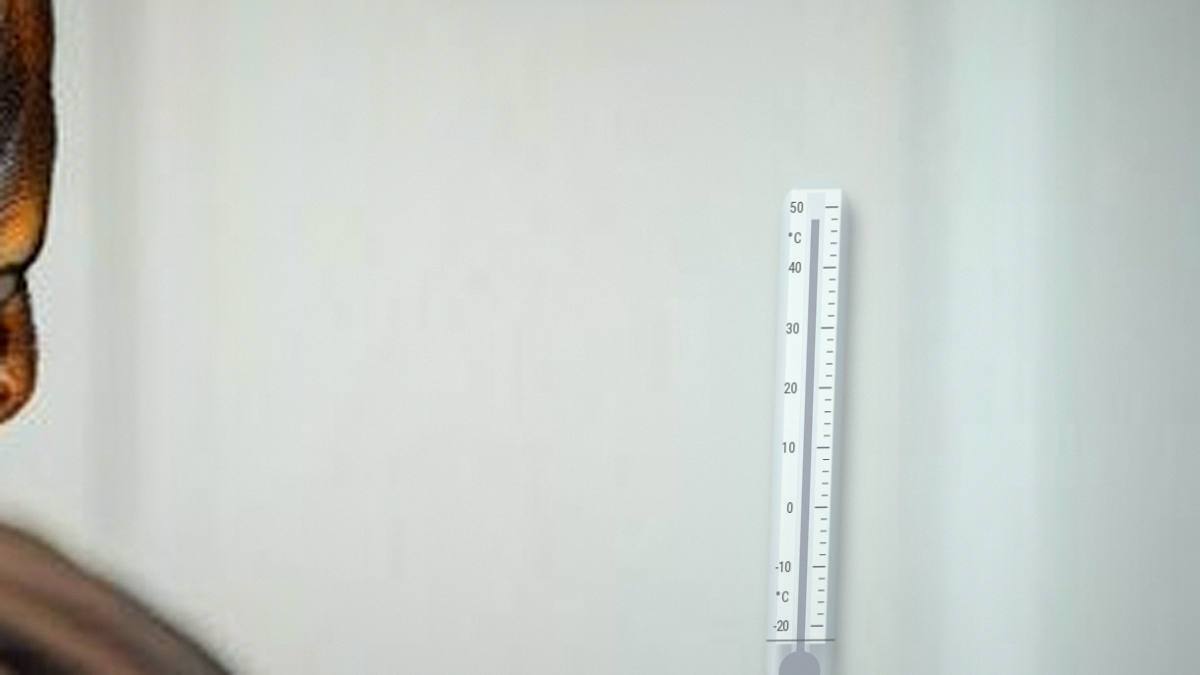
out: **48** °C
